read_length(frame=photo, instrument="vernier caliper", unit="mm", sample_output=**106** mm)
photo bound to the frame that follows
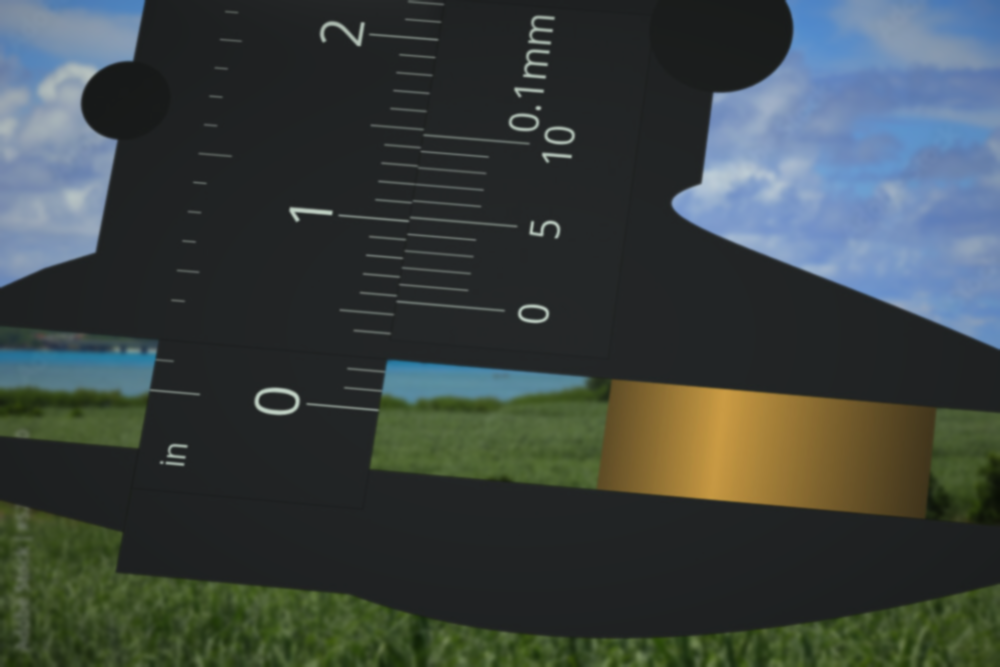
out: **5.7** mm
